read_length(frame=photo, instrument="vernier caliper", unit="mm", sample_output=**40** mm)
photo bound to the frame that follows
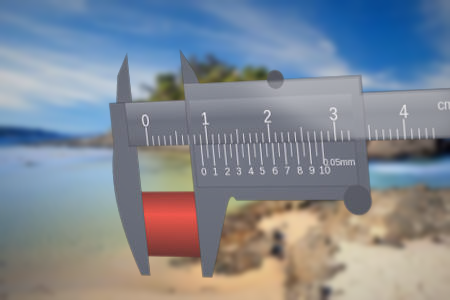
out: **9.0** mm
